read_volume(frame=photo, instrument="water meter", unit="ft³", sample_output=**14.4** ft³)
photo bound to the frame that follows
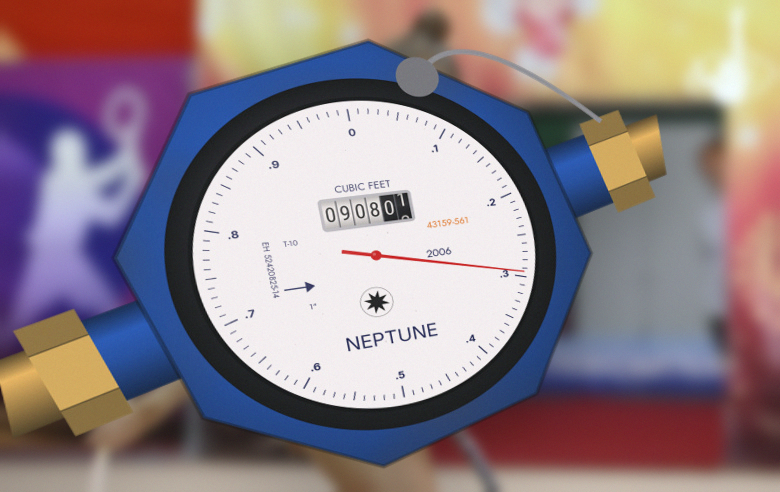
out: **90801.29** ft³
